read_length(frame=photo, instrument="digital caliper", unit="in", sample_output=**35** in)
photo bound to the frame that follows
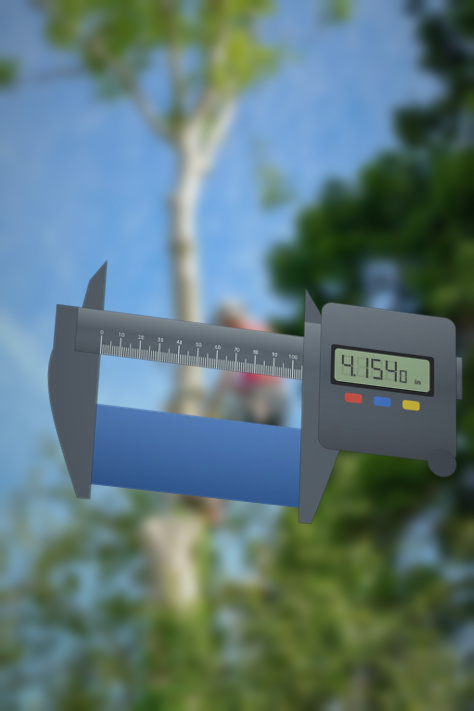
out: **4.1540** in
